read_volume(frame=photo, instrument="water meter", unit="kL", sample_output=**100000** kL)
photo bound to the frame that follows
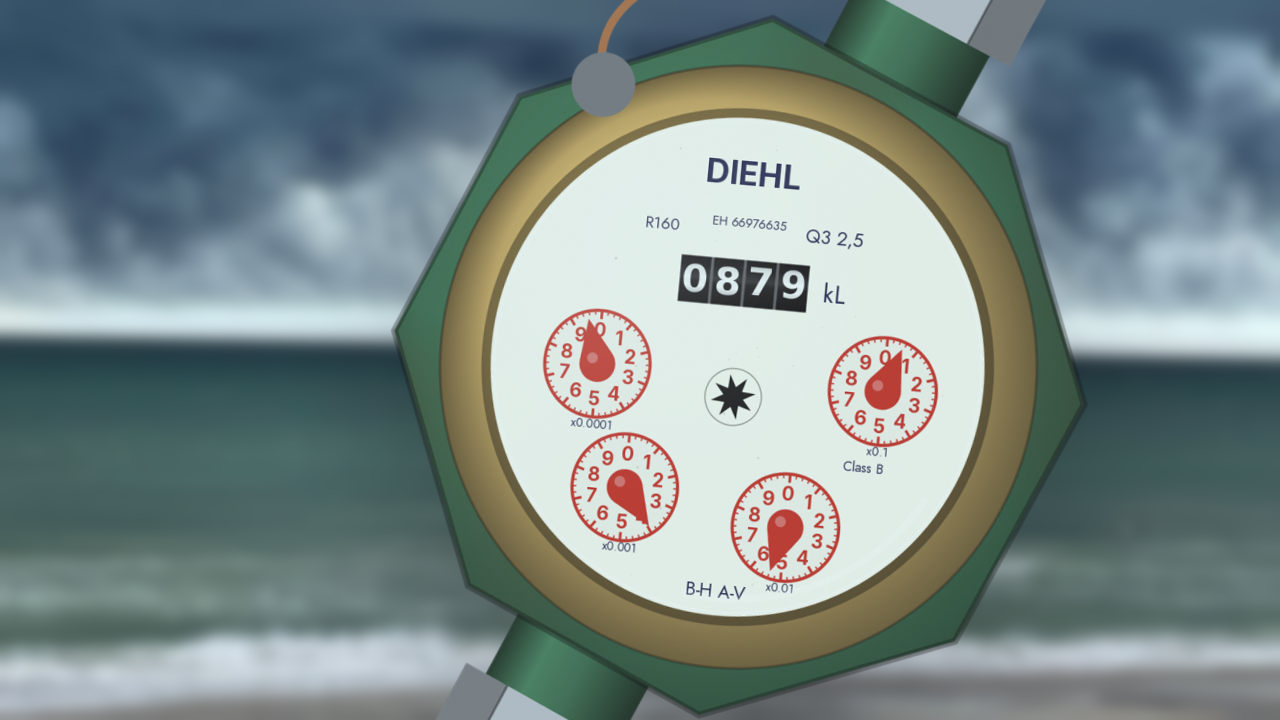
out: **879.0539** kL
